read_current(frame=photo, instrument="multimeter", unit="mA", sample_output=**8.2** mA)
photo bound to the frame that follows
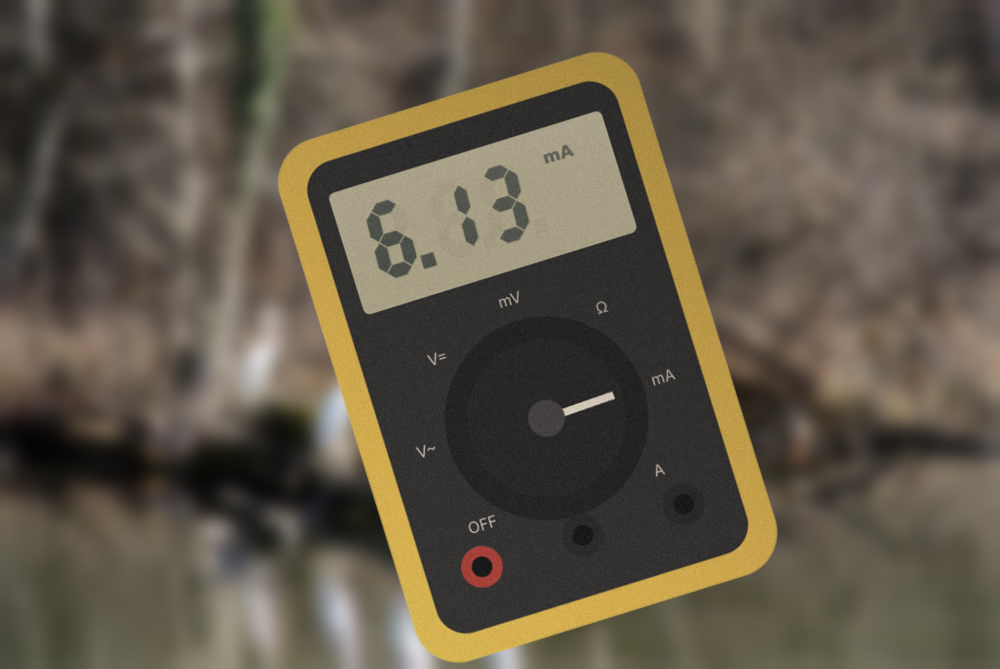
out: **6.13** mA
